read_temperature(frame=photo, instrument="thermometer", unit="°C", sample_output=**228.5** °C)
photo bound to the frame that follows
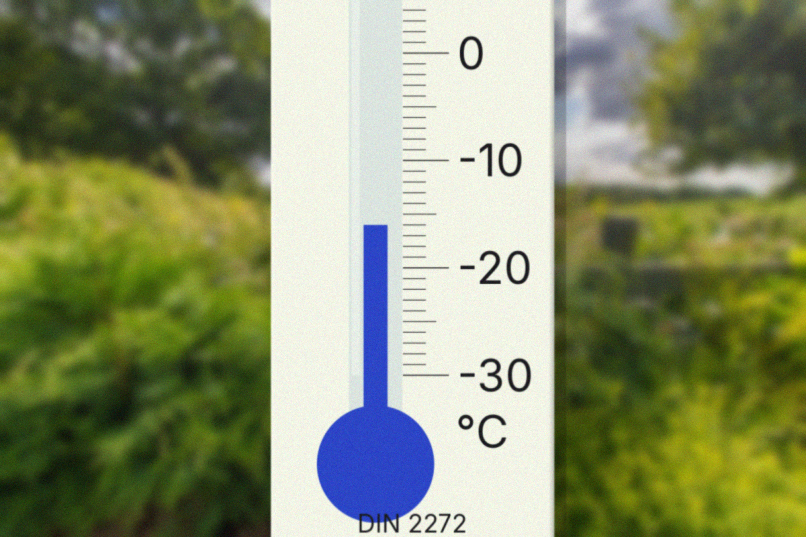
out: **-16** °C
